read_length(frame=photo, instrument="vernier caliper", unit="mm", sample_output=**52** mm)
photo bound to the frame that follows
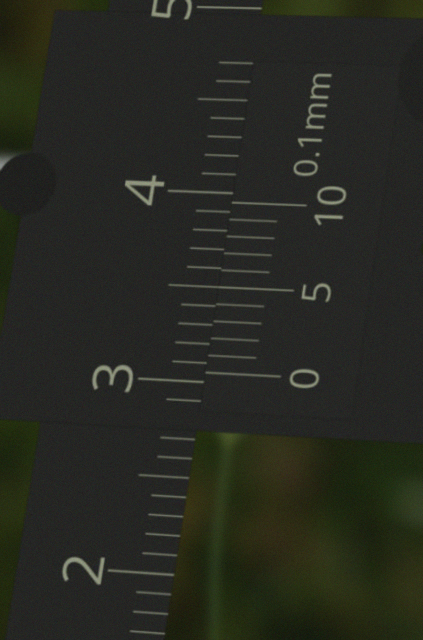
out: **30.5** mm
